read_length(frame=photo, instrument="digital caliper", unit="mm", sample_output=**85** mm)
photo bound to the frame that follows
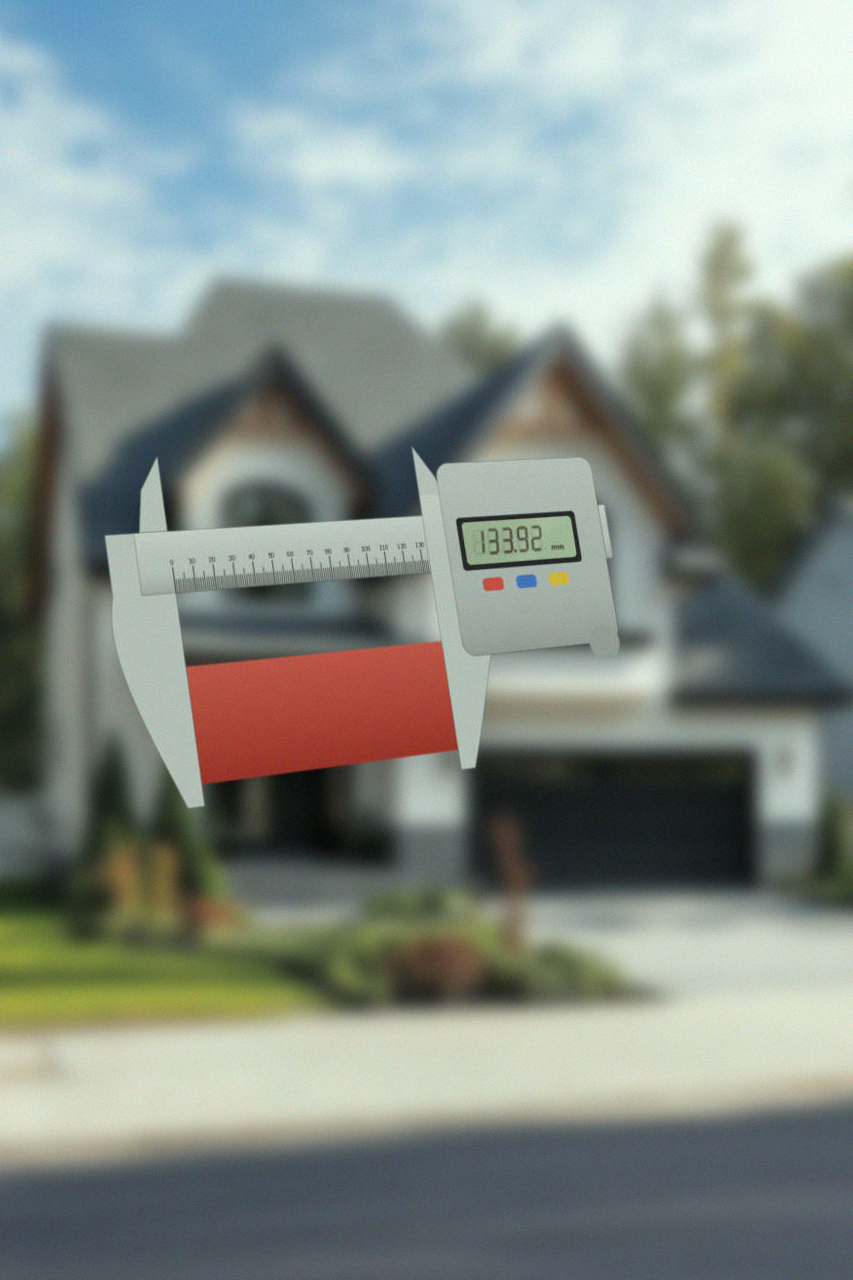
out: **133.92** mm
